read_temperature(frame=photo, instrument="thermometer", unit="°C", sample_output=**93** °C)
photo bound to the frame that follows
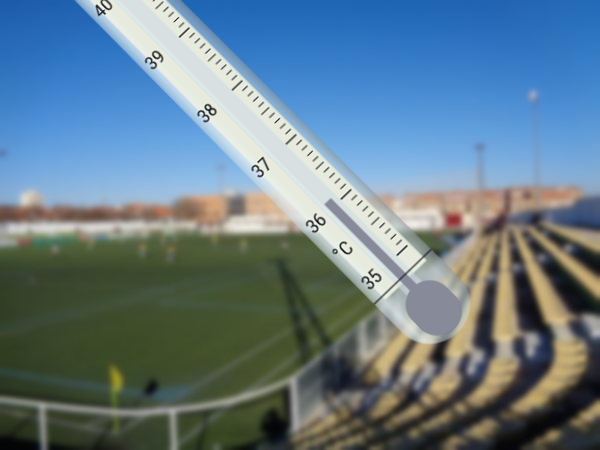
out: **36.1** °C
